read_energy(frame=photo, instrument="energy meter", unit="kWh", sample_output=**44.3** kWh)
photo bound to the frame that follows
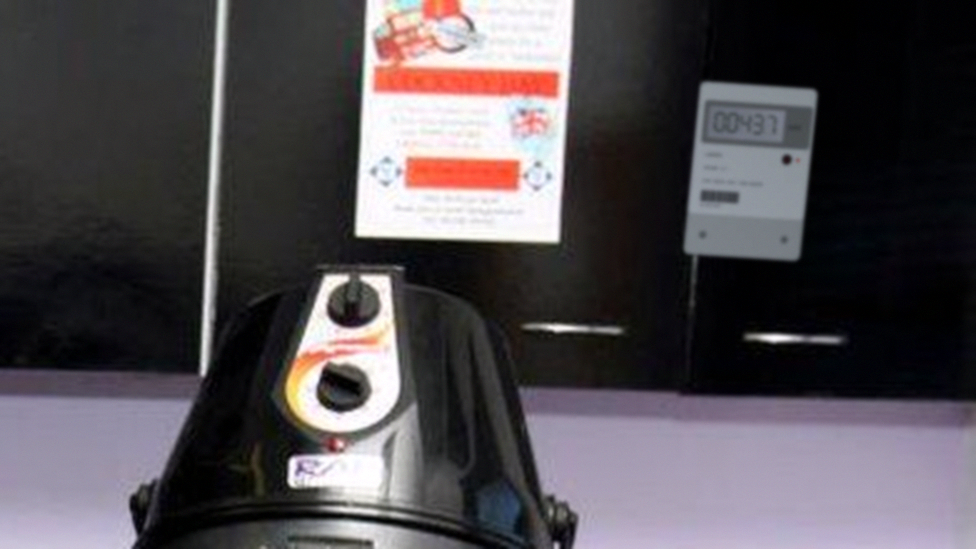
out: **437** kWh
